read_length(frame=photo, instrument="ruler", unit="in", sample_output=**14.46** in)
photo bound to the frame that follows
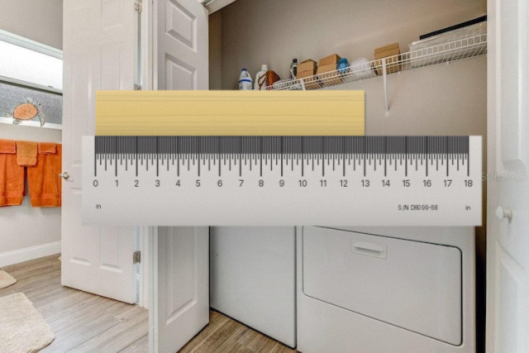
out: **13** in
